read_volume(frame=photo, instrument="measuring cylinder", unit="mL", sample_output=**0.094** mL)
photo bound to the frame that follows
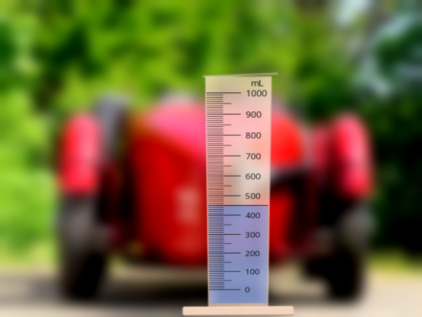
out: **450** mL
